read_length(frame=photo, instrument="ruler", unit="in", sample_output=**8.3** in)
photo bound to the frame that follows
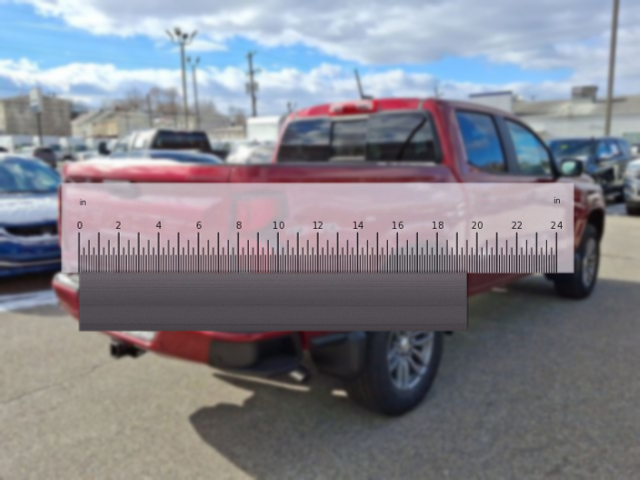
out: **19.5** in
